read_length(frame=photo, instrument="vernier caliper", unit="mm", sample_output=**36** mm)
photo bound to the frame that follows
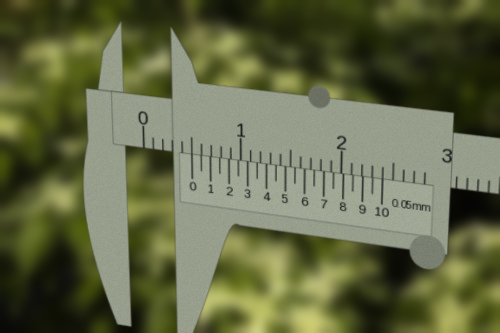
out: **5.0** mm
